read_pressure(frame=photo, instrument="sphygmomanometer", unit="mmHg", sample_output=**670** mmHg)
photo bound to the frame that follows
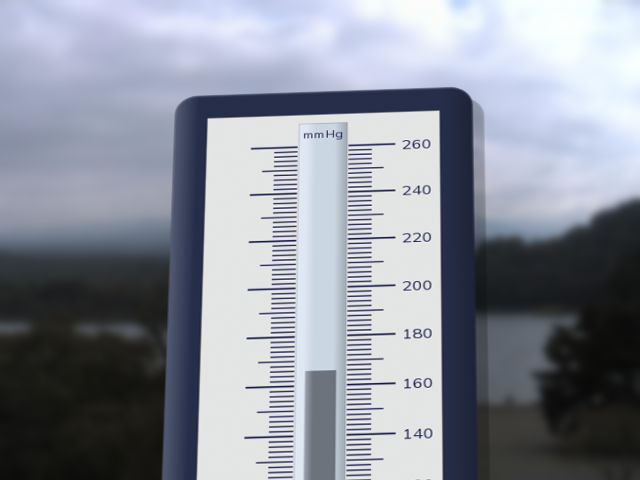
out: **166** mmHg
